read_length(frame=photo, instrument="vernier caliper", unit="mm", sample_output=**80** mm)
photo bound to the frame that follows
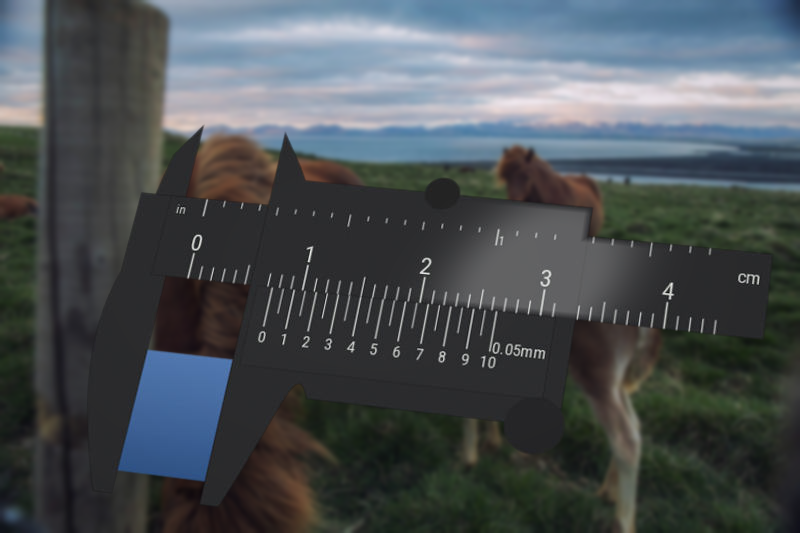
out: **7.4** mm
